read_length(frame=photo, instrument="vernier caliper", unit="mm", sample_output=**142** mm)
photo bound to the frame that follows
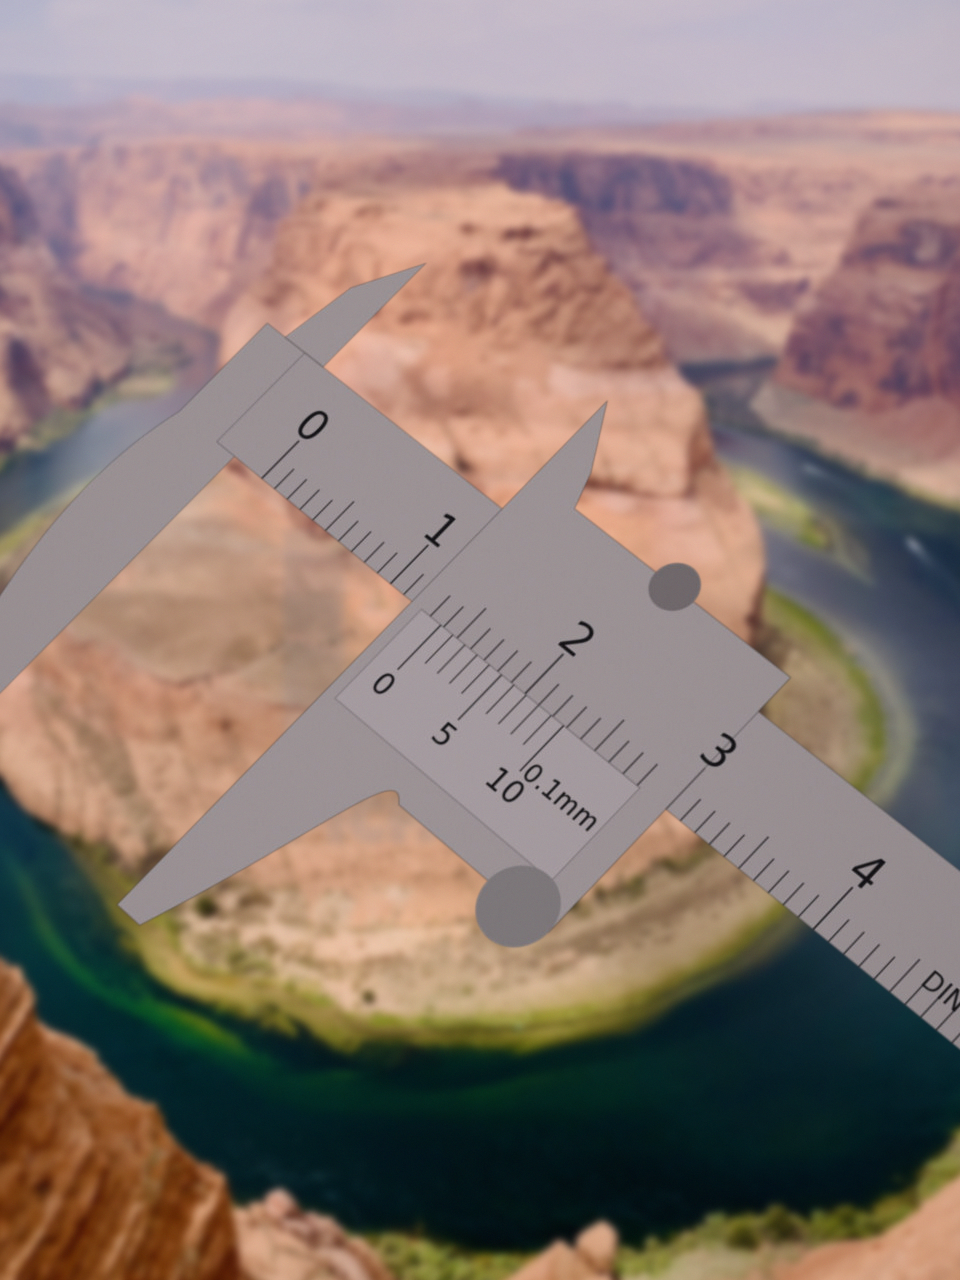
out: **13.8** mm
